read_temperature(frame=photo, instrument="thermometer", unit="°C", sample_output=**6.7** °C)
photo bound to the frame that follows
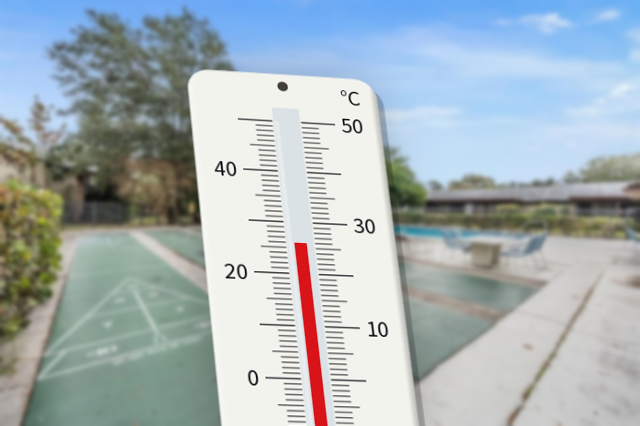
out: **26** °C
